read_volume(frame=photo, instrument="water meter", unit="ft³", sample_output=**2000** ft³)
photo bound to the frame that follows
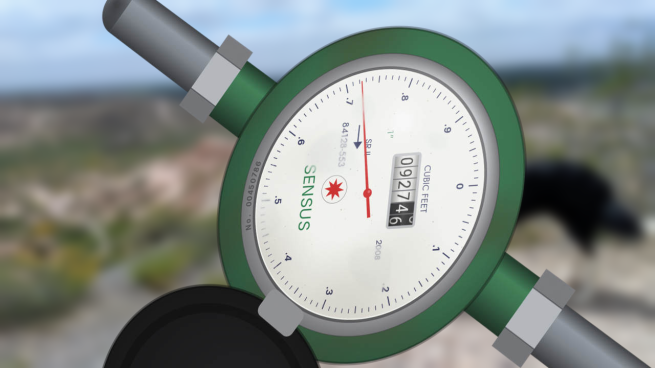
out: **92745.72** ft³
